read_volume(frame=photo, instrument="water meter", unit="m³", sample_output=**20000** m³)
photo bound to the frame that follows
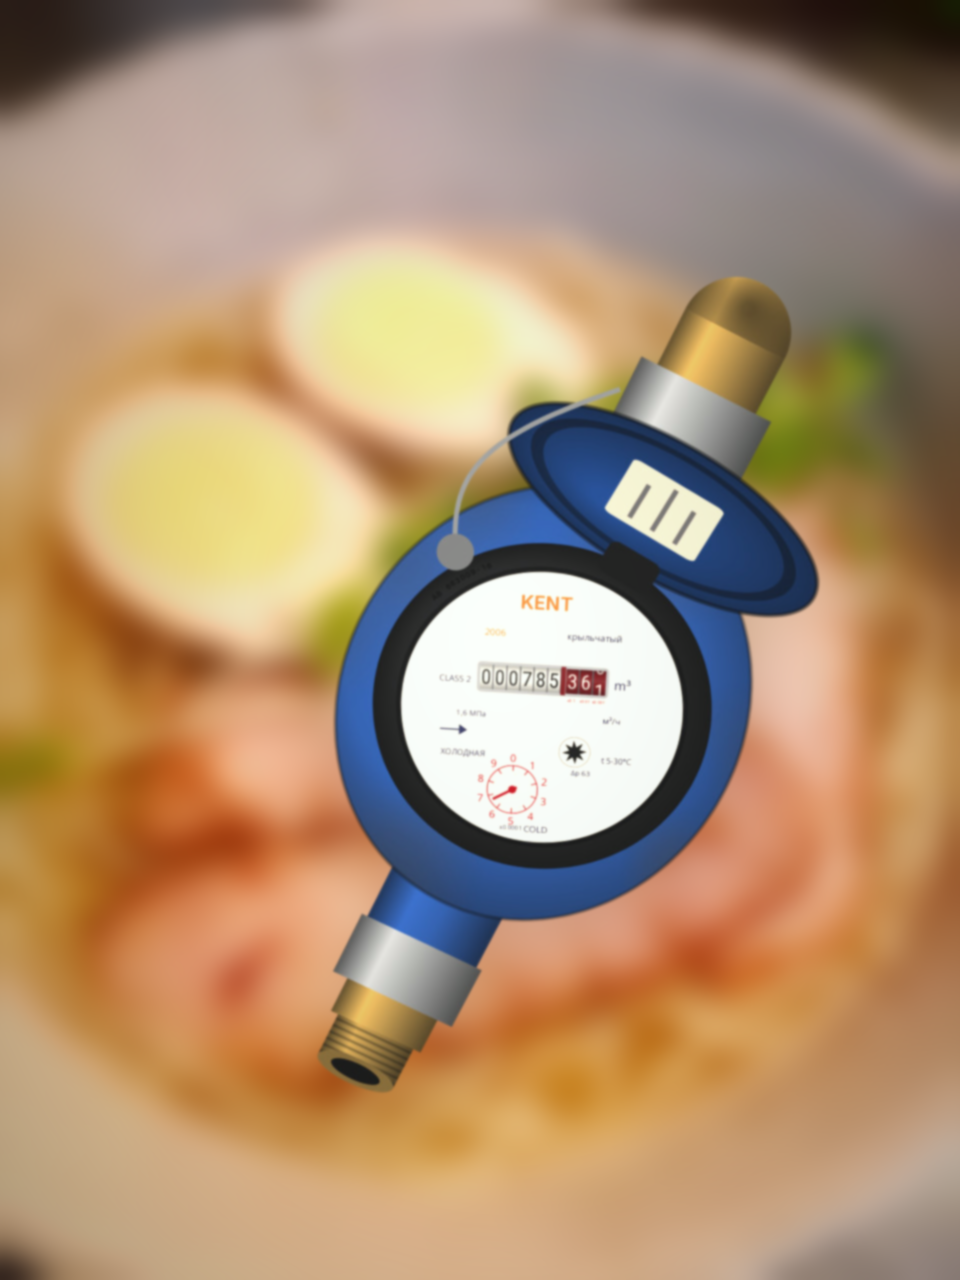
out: **785.3606** m³
